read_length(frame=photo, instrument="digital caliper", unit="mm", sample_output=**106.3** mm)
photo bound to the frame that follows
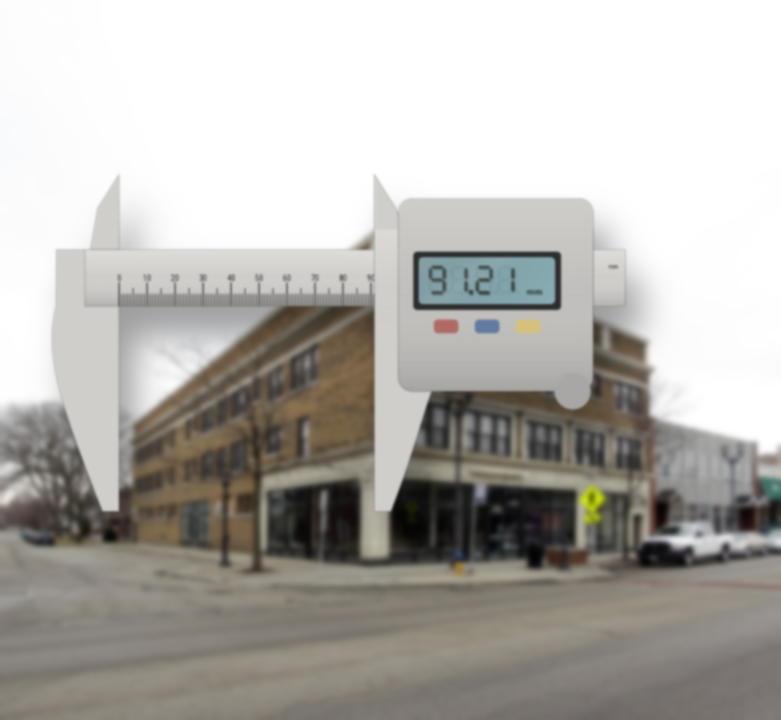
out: **91.21** mm
